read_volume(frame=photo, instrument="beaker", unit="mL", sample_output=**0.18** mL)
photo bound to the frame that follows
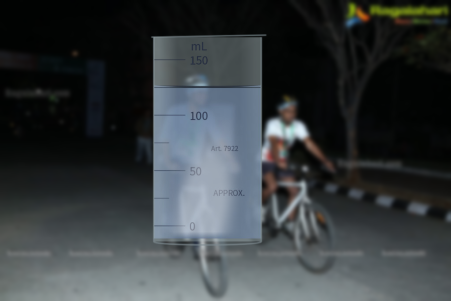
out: **125** mL
